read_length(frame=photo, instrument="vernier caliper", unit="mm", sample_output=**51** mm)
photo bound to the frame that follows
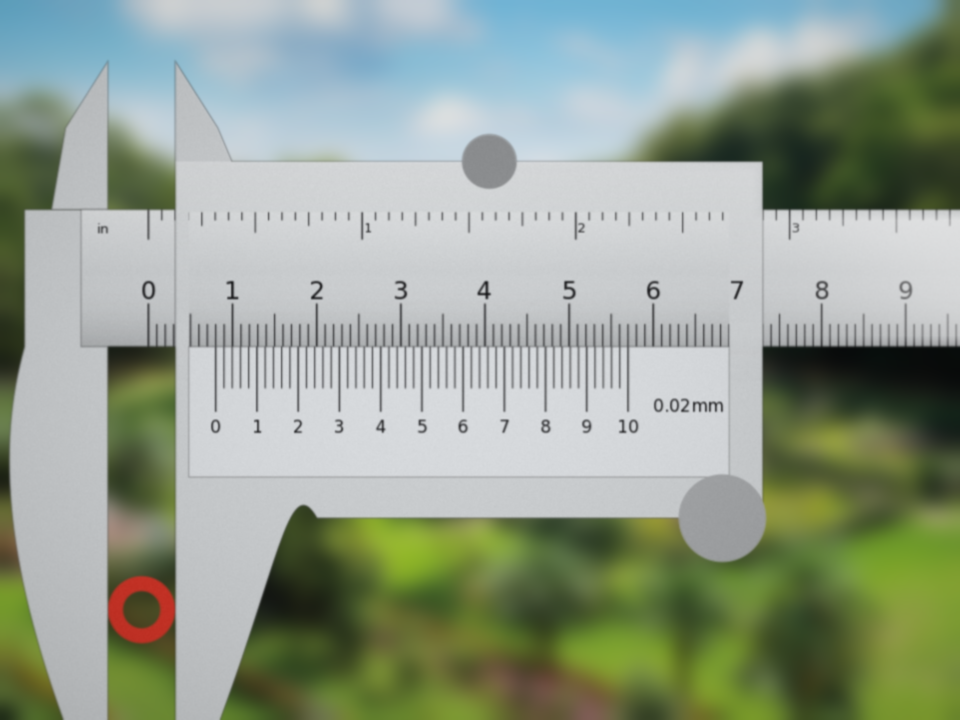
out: **8.0** mm
